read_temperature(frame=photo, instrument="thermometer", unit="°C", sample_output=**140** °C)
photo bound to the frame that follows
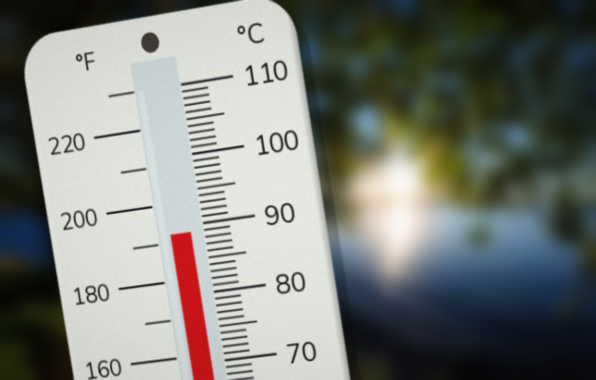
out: **89** °C
